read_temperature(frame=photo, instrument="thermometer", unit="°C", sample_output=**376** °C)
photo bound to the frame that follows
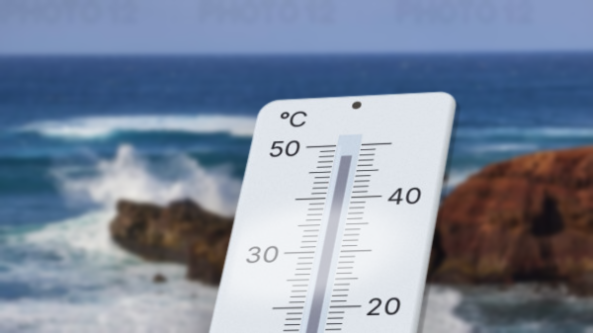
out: **48** °C
